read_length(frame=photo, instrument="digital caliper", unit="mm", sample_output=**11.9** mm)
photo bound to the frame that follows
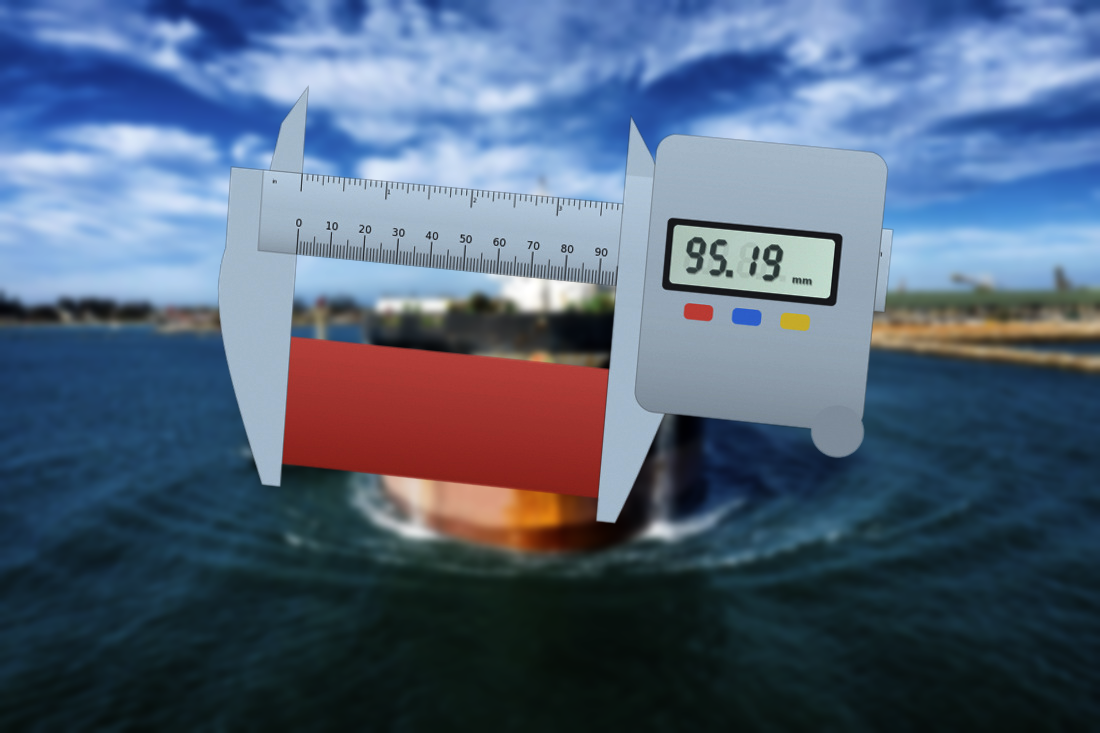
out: **95.19** mm
